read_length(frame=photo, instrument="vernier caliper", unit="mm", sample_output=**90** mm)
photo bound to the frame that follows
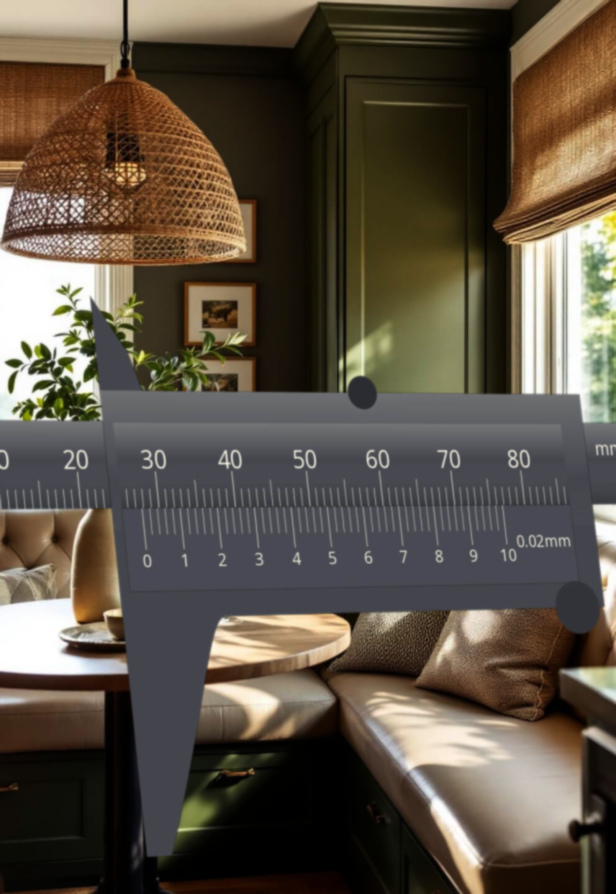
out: **27.8** mm
